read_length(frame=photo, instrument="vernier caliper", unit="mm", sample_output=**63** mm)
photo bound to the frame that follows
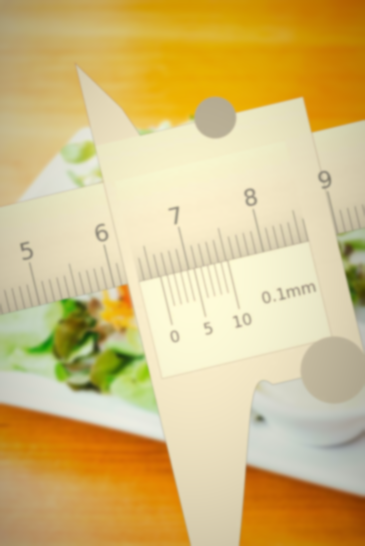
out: **66.2** mm
